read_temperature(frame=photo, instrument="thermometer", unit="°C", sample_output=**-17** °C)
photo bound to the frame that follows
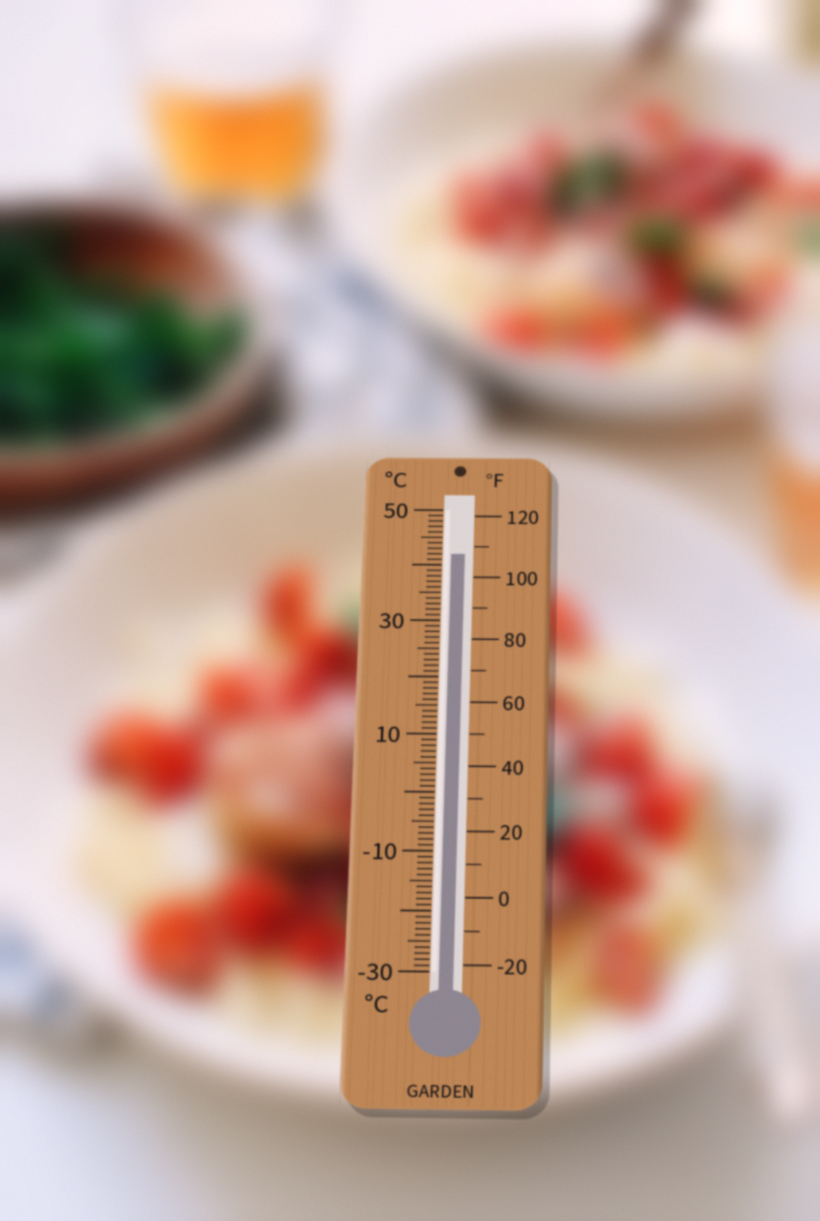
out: **42** °C
